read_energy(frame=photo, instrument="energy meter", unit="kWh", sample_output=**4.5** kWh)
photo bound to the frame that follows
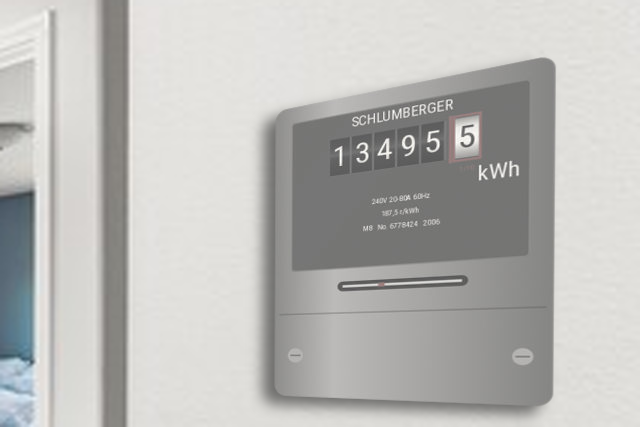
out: **13495.5** kWh
